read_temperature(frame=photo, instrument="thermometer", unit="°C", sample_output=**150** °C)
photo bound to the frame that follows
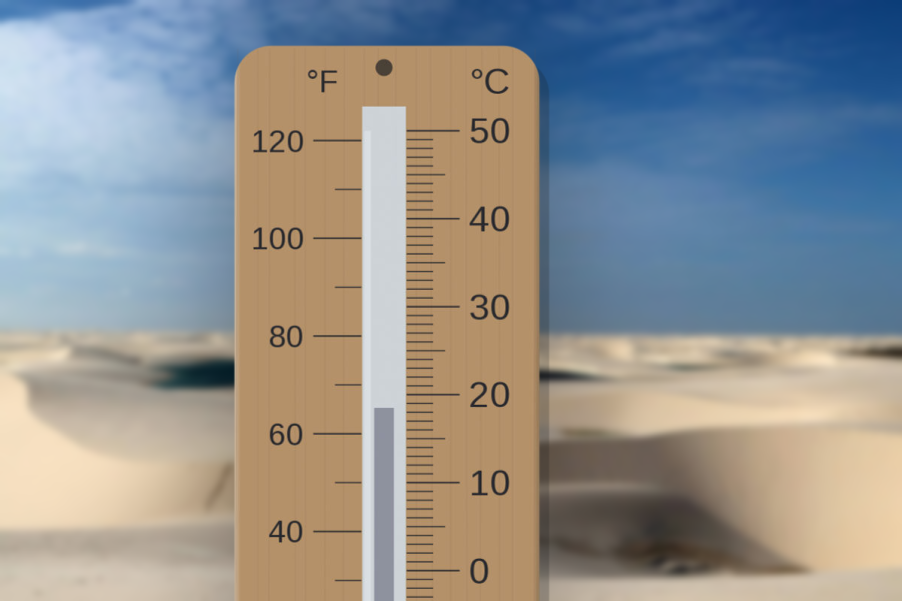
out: **18.5** °C
